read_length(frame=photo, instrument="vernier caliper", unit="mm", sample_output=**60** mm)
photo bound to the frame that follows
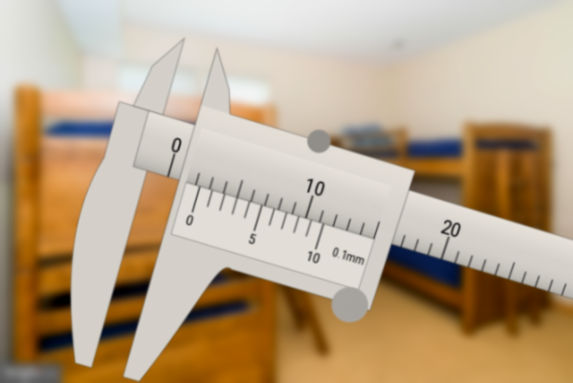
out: **2.3** mm
